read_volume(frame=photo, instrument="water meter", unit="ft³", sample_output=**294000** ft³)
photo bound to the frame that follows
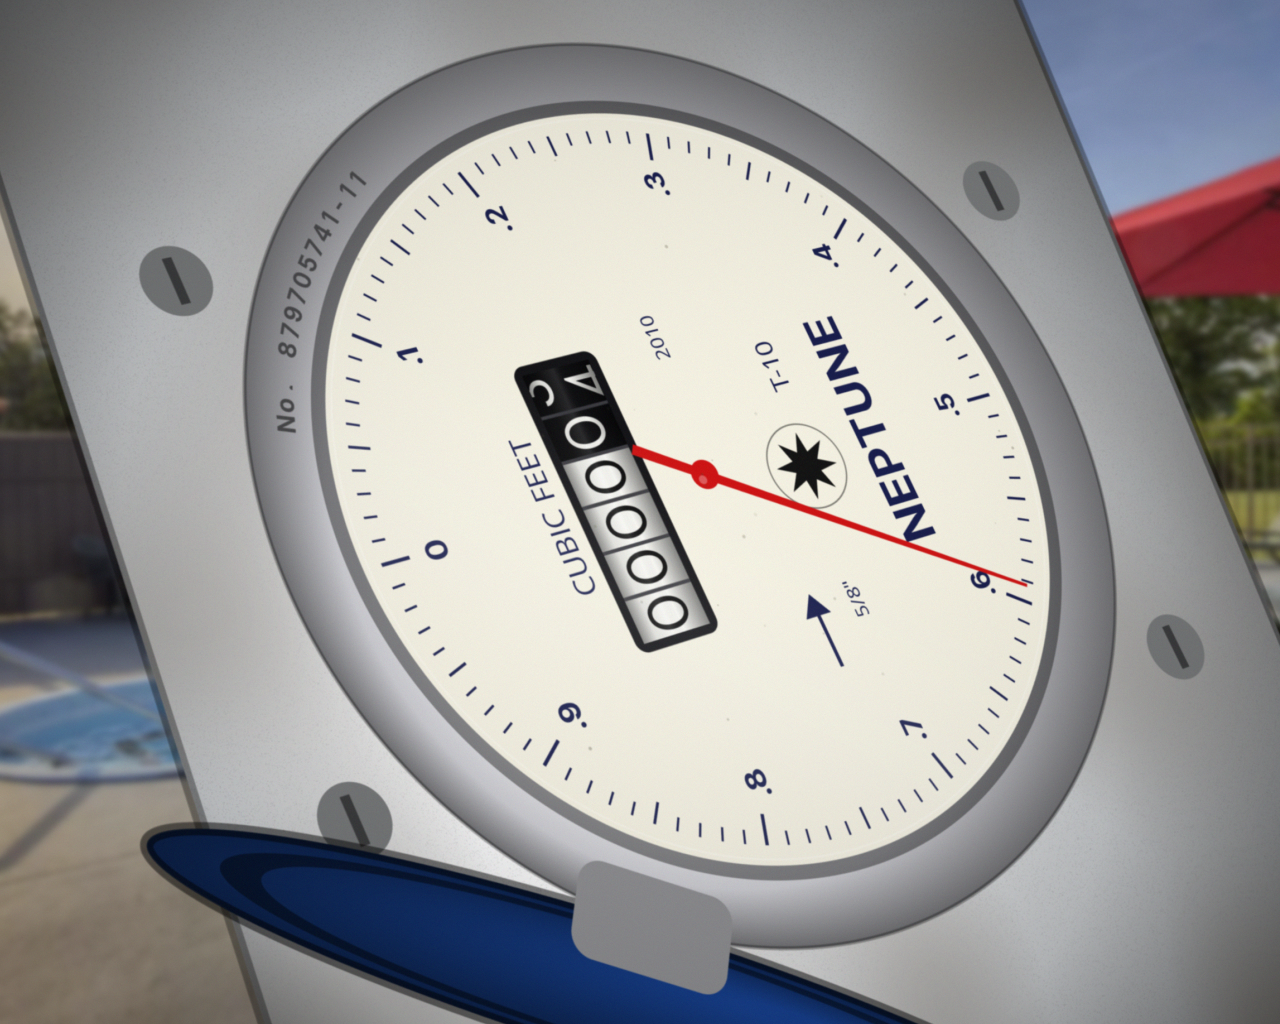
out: **3.59** ft³
